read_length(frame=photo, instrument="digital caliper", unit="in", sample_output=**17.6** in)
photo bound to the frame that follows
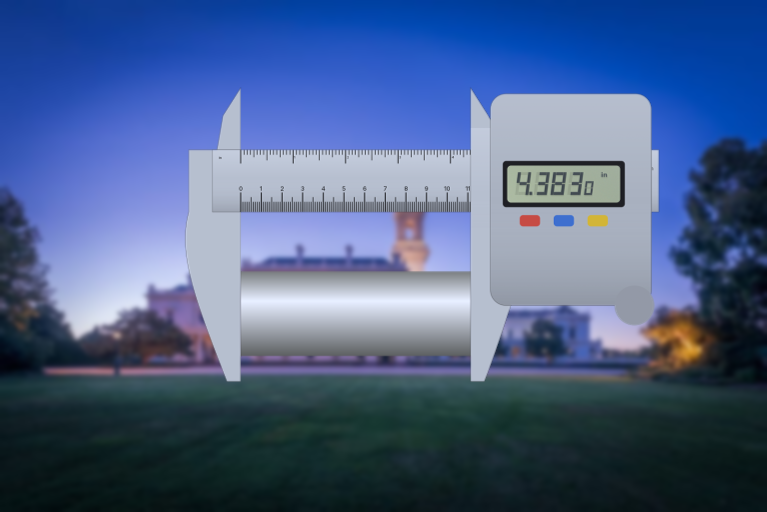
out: **4.3830** in
